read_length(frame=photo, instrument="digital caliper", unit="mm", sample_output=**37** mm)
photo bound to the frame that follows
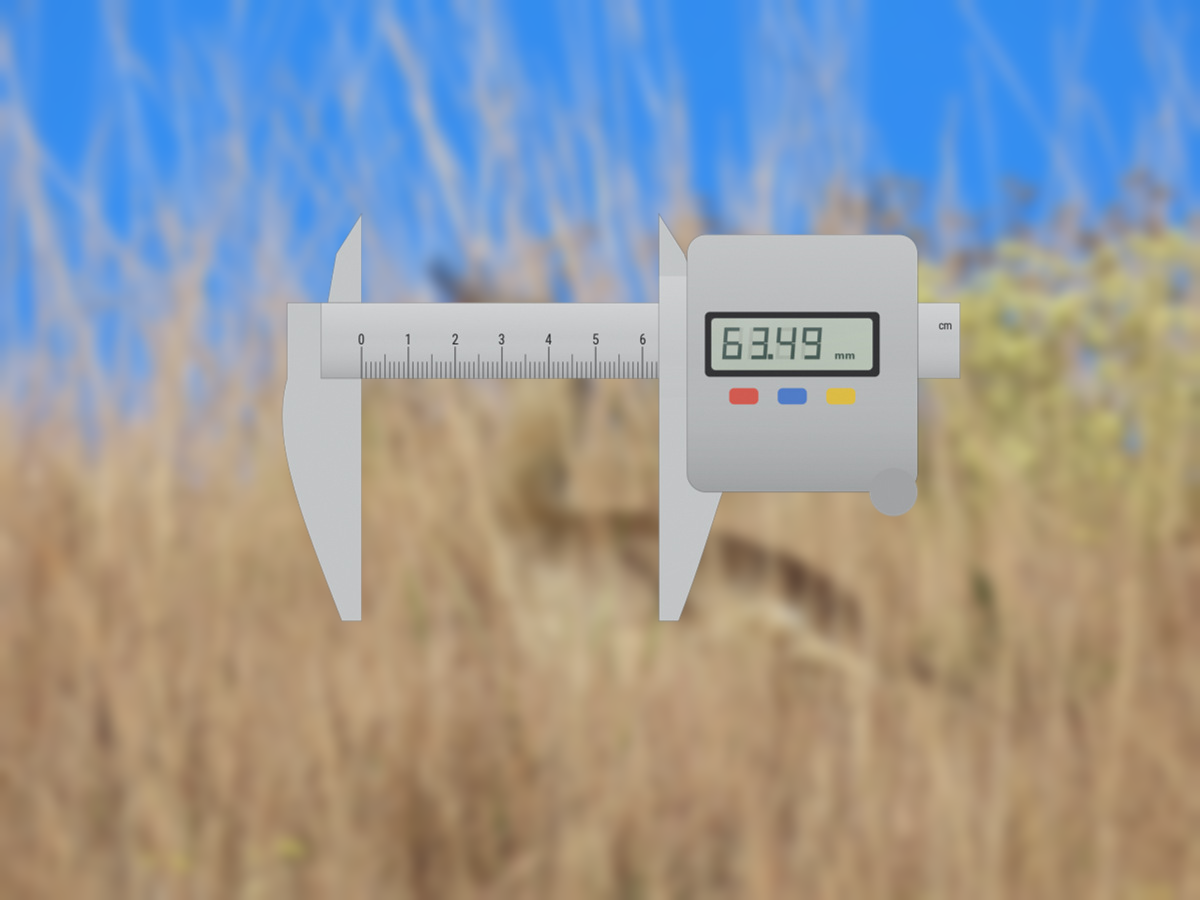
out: **63.49** mm
